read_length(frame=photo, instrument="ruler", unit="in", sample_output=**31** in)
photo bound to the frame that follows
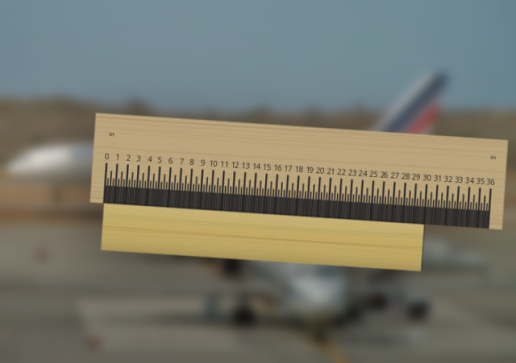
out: **30** in
